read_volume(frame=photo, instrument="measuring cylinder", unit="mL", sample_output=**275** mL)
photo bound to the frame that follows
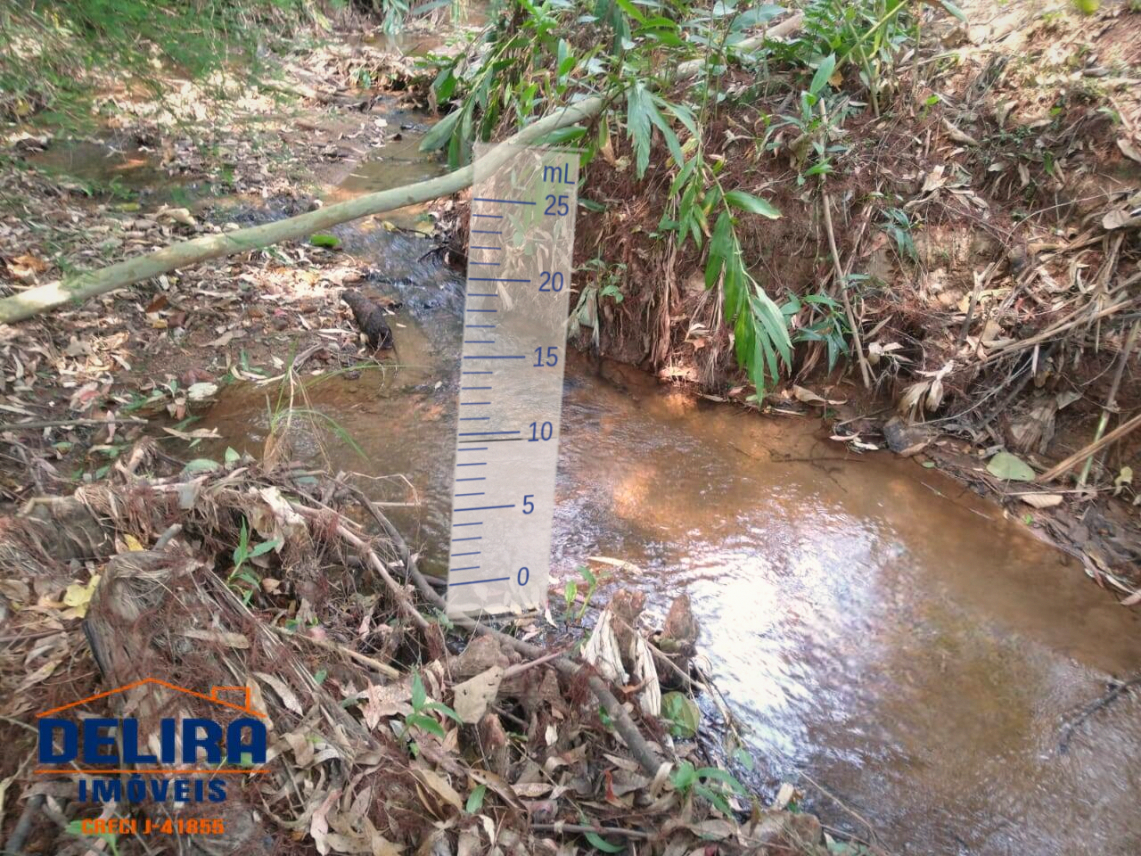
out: **9.5** mL
